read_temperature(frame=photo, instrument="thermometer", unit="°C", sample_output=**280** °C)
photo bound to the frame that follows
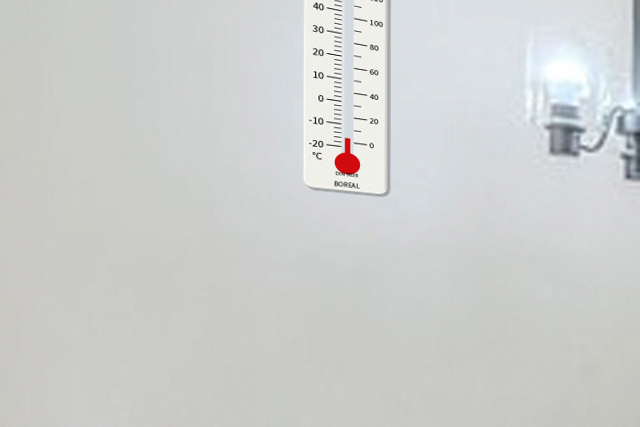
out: **-16** °C
